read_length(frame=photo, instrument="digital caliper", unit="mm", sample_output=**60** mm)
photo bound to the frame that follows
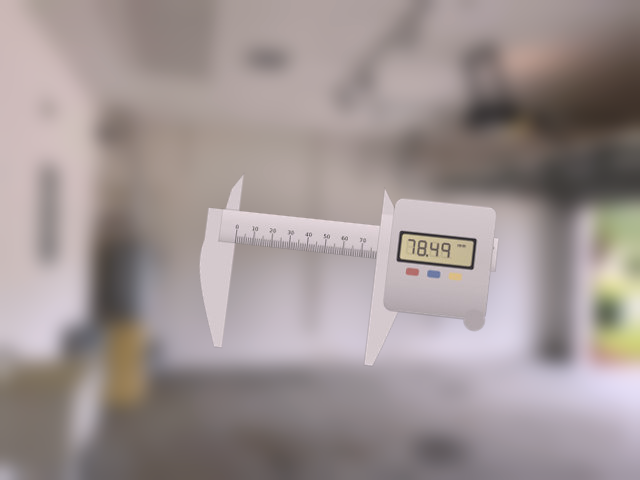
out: **78.49** mm
